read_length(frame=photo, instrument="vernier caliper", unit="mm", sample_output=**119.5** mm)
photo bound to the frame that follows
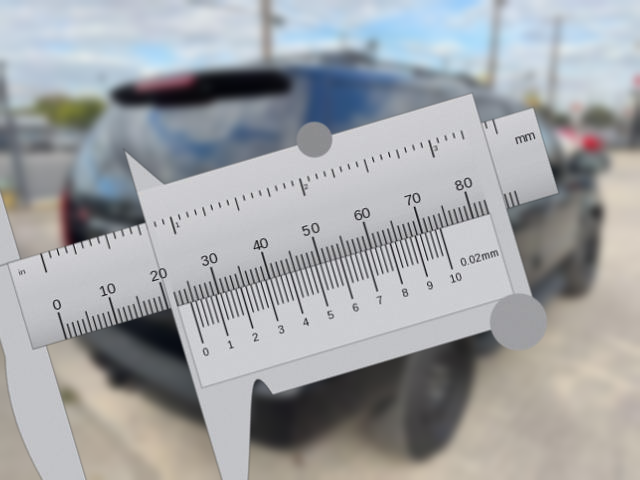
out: **24.5** mm
